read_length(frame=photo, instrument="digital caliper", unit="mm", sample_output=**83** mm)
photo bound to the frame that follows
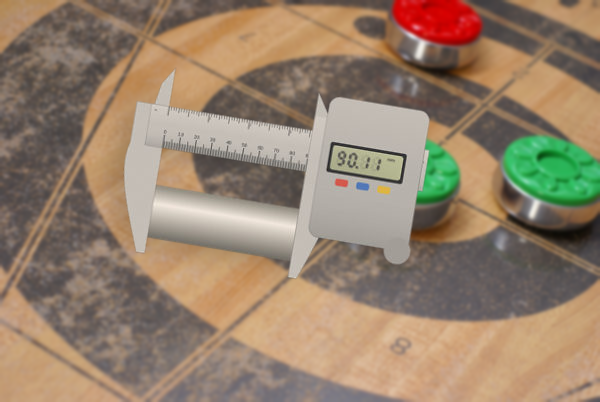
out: **90.11** mm
